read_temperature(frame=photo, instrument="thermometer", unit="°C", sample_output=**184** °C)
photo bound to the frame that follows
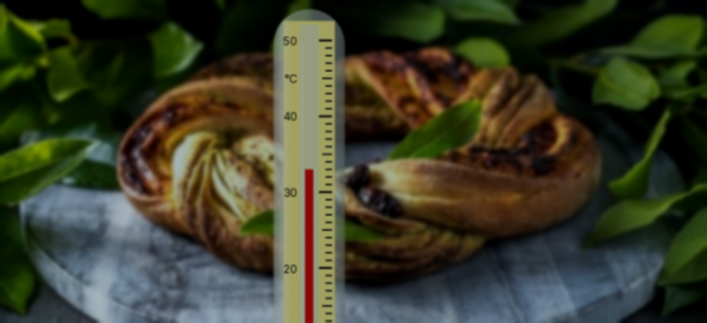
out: **33** °C
